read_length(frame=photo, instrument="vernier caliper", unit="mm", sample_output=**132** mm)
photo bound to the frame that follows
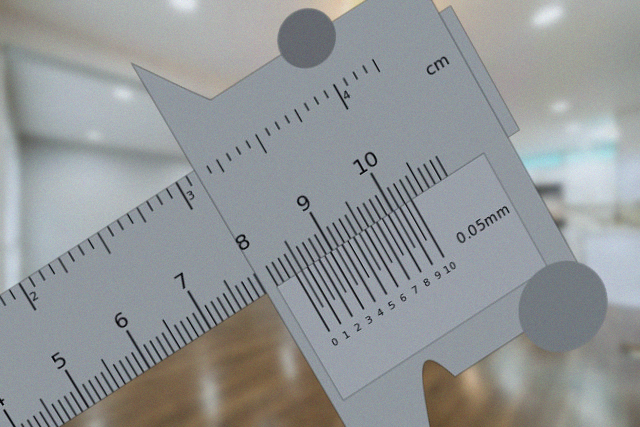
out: **84.0** mm
